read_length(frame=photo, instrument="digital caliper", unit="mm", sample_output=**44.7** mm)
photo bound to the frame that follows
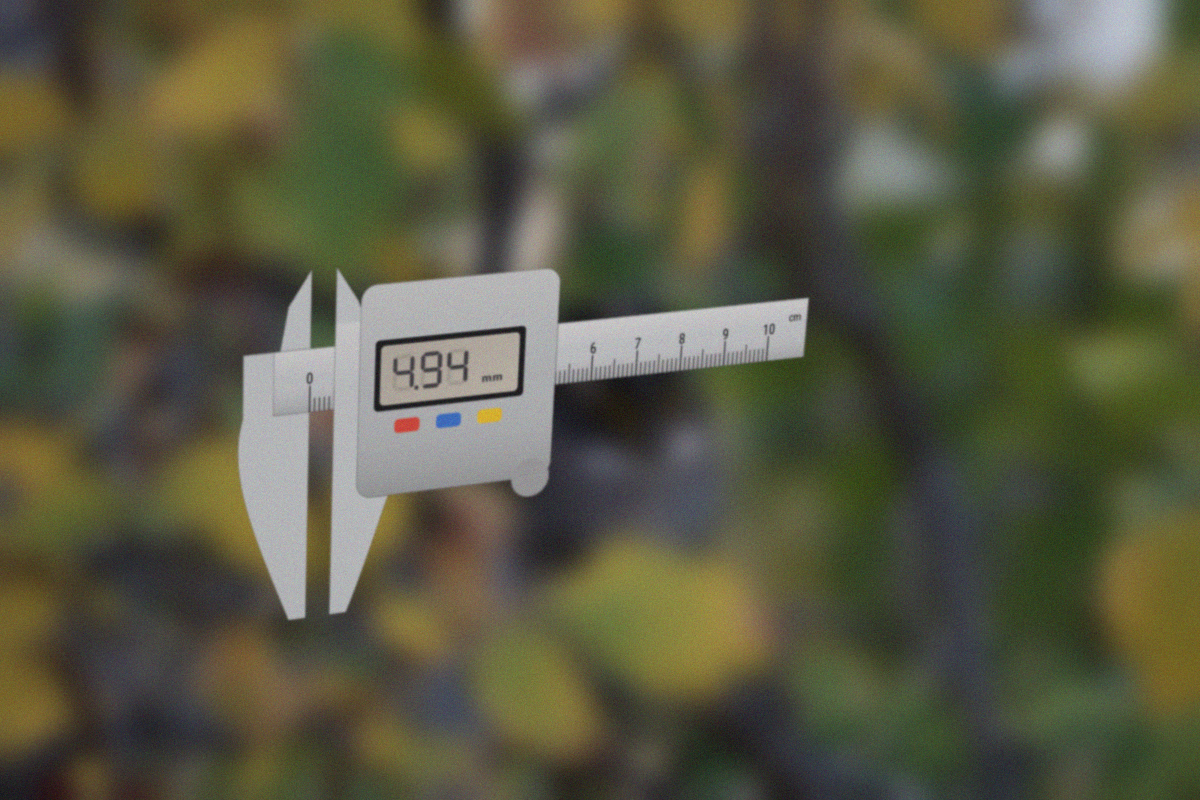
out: **4.94** mm
